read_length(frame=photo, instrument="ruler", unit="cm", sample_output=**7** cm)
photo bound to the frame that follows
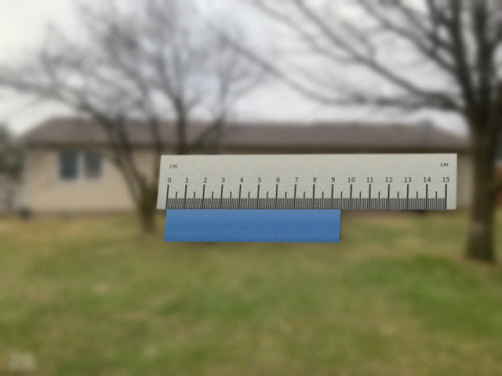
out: **9.5** cm
